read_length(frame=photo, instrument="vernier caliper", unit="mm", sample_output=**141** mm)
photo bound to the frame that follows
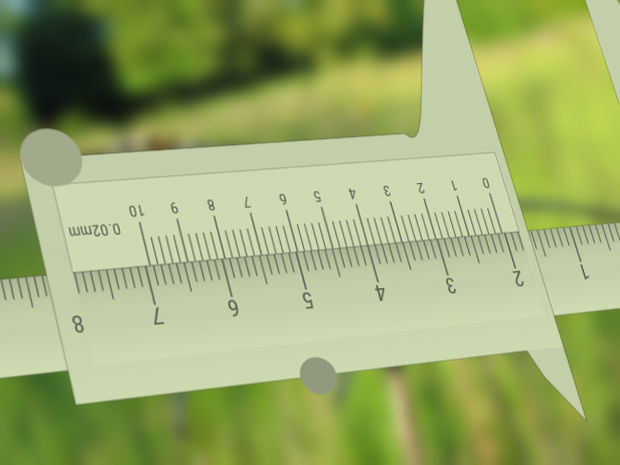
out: **20.4** mm
